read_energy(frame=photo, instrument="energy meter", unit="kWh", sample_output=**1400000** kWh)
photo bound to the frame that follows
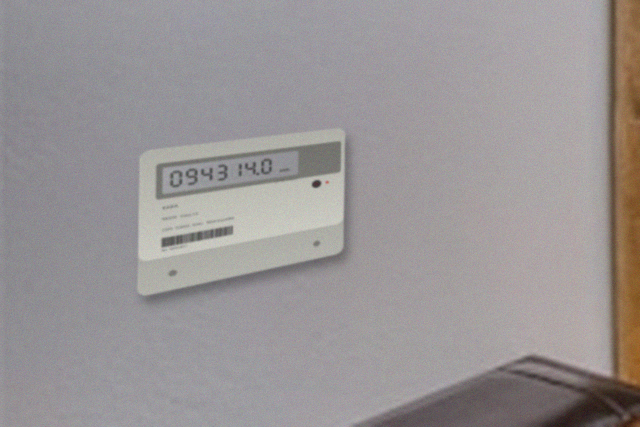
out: **94314.0** kWh
